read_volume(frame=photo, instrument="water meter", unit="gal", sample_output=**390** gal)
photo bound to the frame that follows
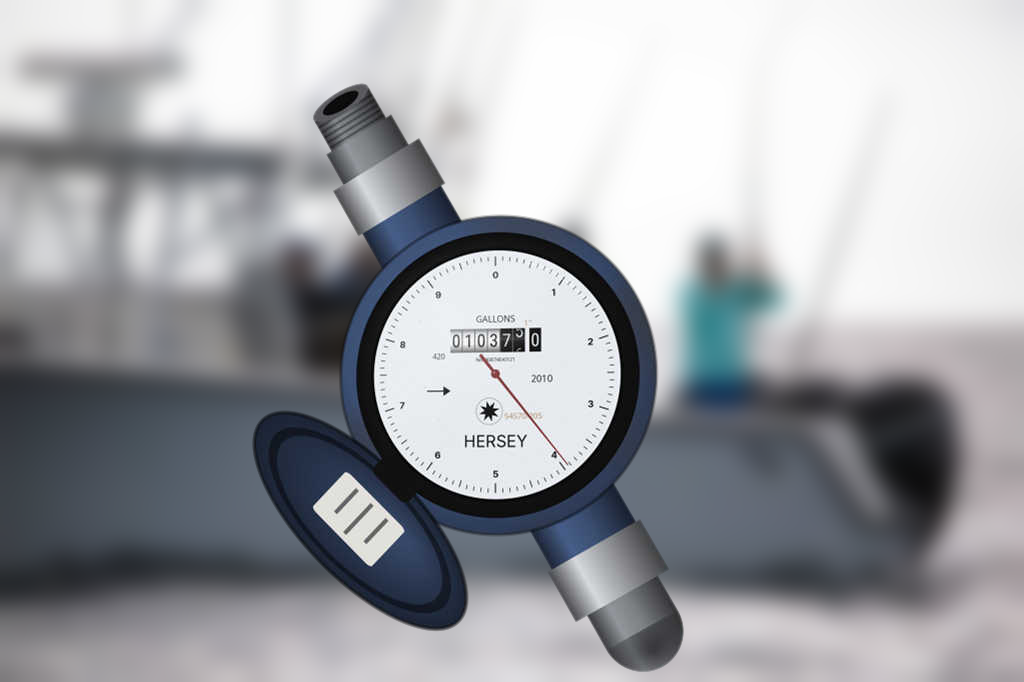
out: **103753.9** gal
